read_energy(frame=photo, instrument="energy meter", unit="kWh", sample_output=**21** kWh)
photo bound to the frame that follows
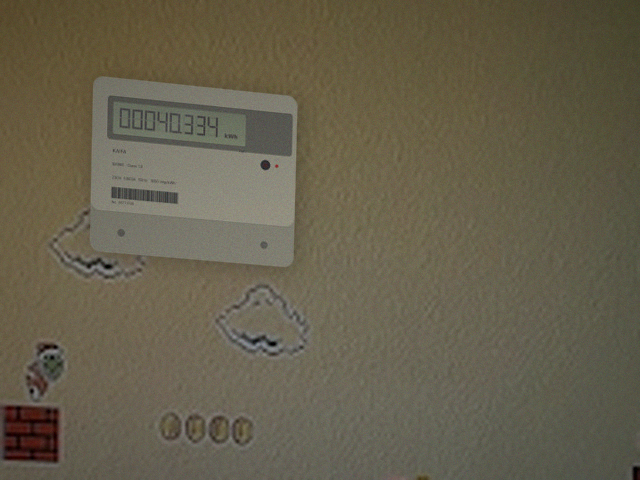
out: **40.334** kWh
